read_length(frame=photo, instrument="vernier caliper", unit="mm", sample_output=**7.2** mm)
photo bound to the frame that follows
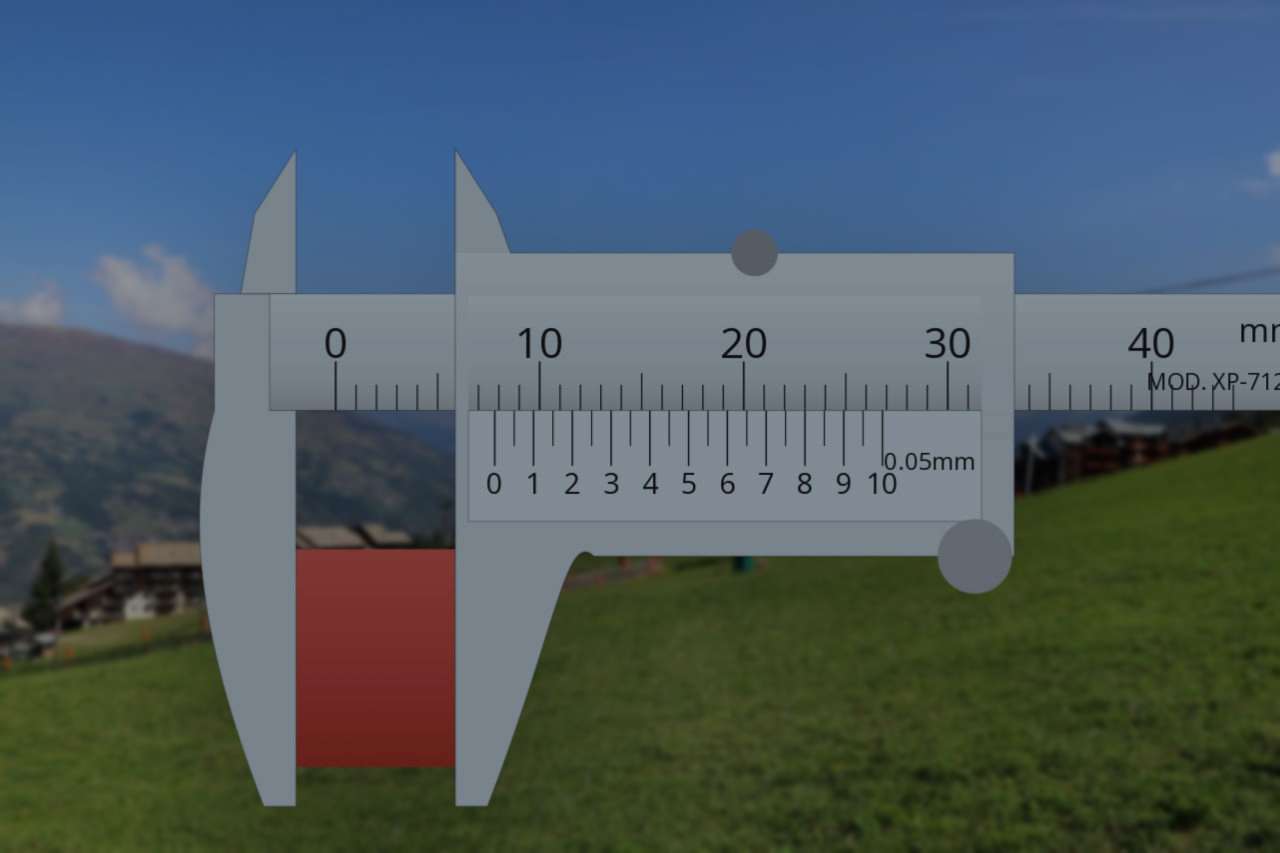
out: **7.8** mm
